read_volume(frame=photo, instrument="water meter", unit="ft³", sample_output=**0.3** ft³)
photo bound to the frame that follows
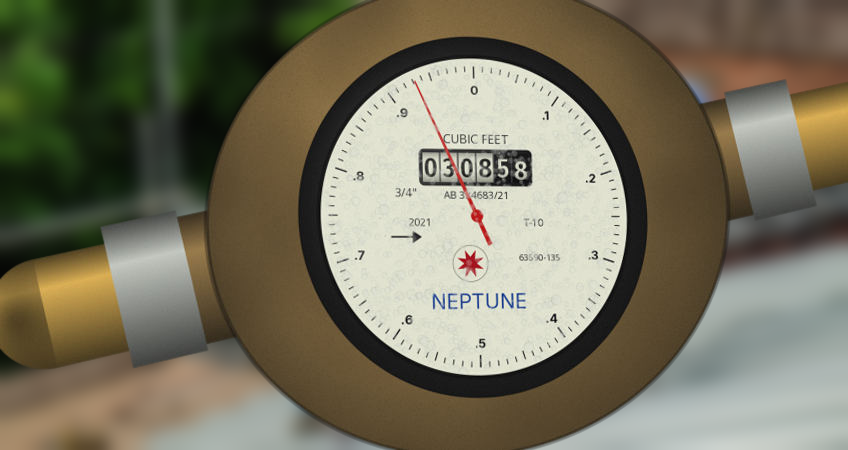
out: **30857.93** ft³
